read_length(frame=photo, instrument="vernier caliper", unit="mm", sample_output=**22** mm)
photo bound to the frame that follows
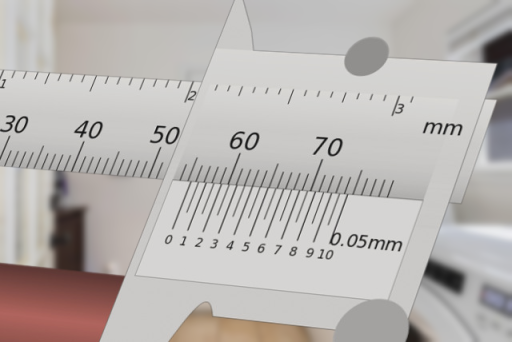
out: **55.4** mm
